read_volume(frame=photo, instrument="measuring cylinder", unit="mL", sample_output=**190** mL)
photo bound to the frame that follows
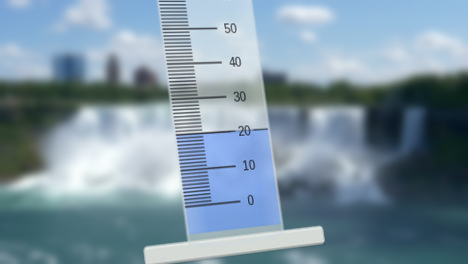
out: **20** mL
